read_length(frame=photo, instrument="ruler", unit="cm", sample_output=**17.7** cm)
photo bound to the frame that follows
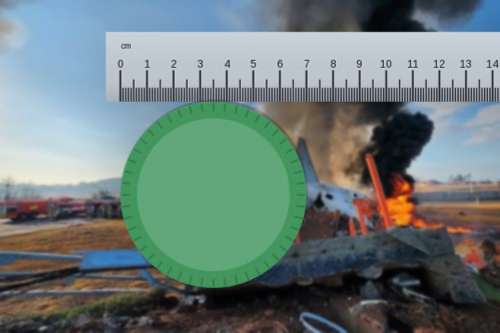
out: **7** cm
